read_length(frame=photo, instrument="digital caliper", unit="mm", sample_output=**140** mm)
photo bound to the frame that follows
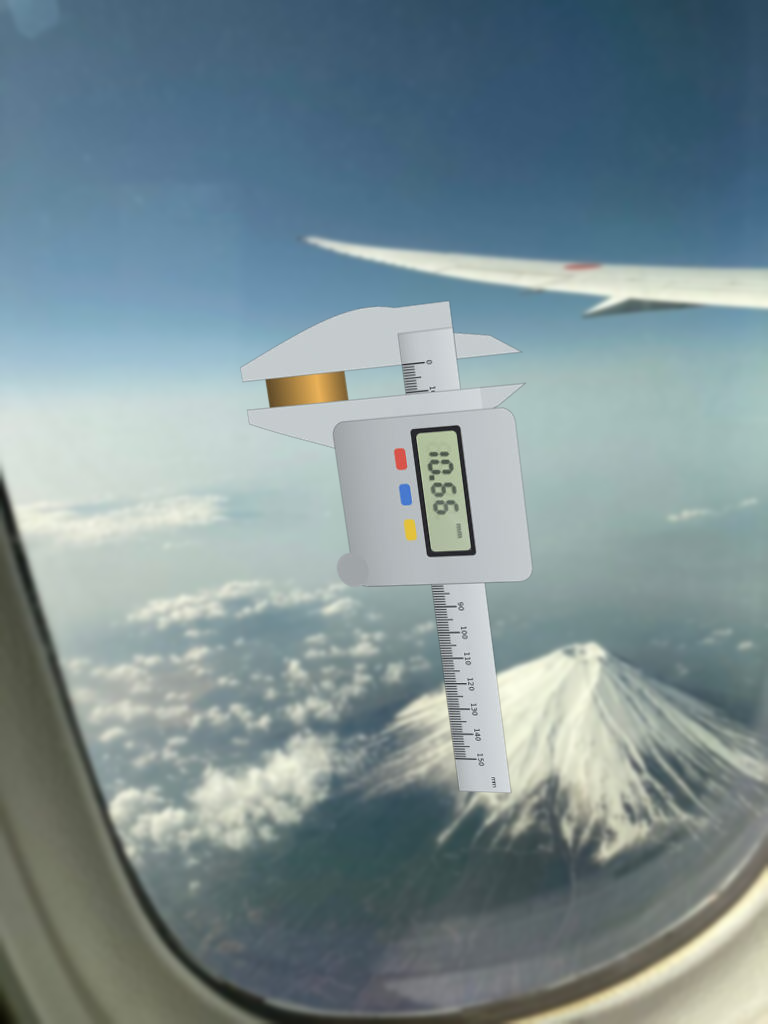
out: **10.66** mm
